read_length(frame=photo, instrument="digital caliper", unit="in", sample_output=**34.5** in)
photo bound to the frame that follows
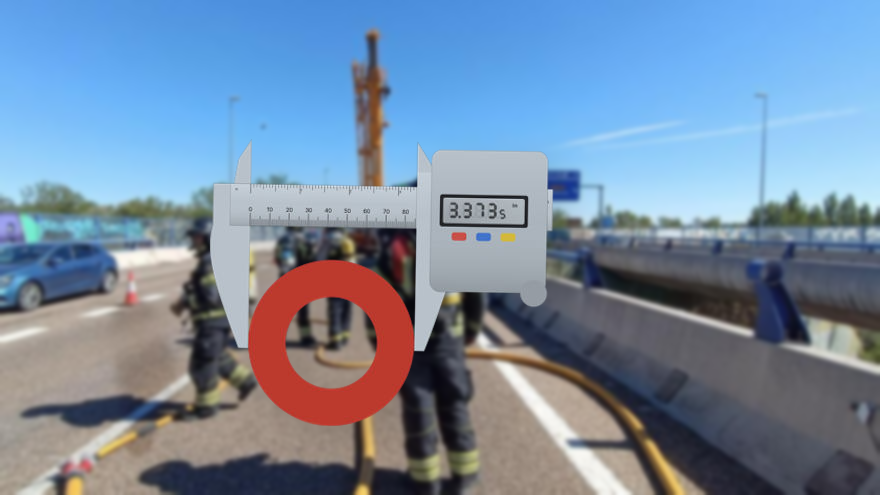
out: **3.3735** in
